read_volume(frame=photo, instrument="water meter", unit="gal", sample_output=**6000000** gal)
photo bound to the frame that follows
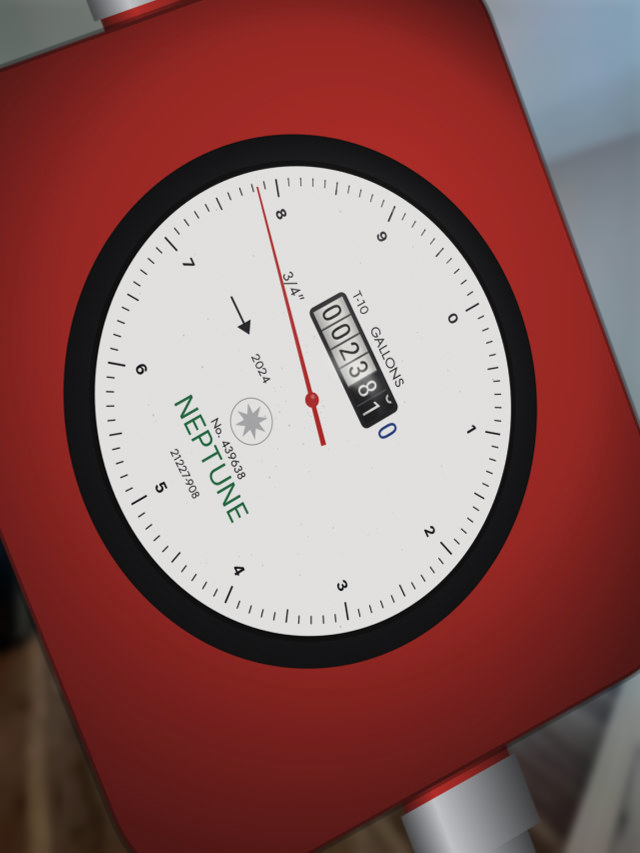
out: **23807.8** gal
